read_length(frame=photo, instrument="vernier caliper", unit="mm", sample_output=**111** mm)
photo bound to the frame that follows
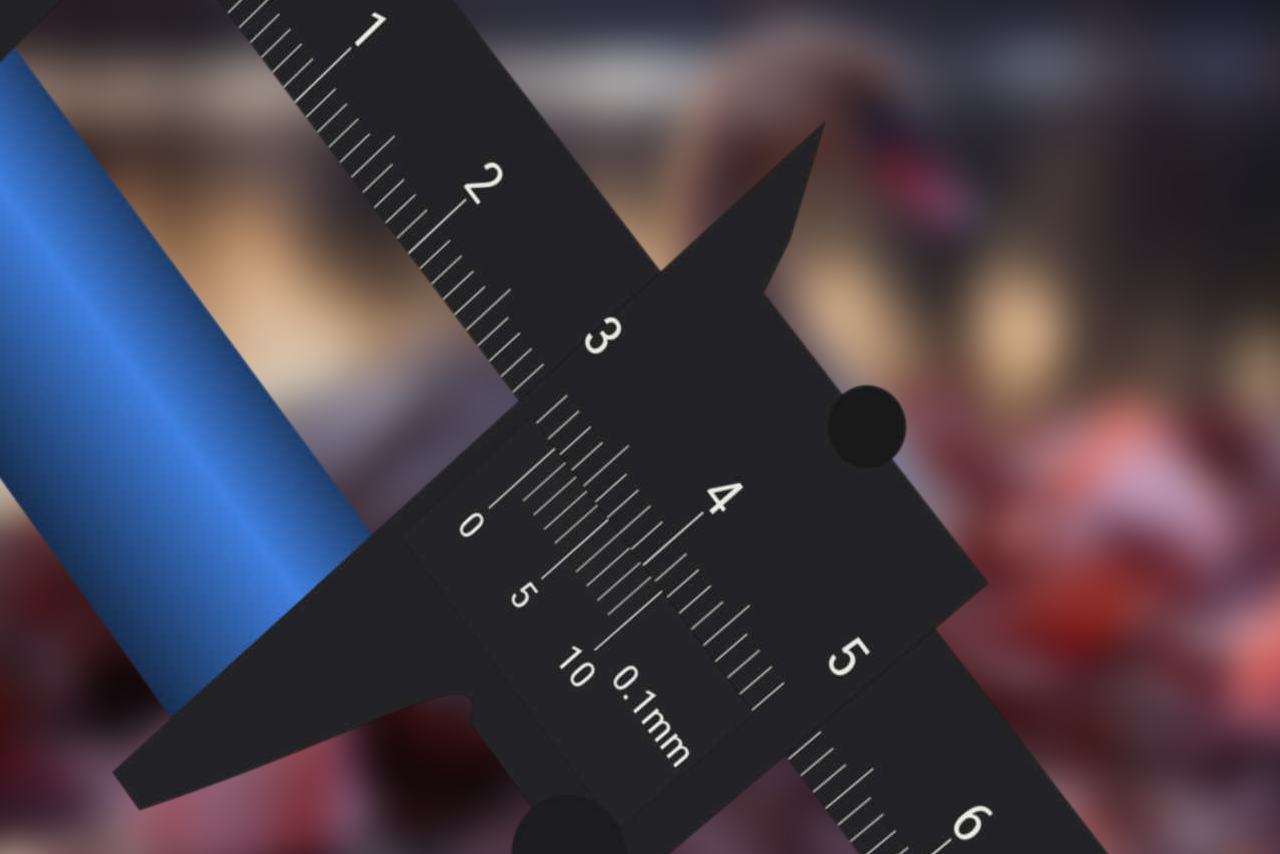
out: **32.6** mm
